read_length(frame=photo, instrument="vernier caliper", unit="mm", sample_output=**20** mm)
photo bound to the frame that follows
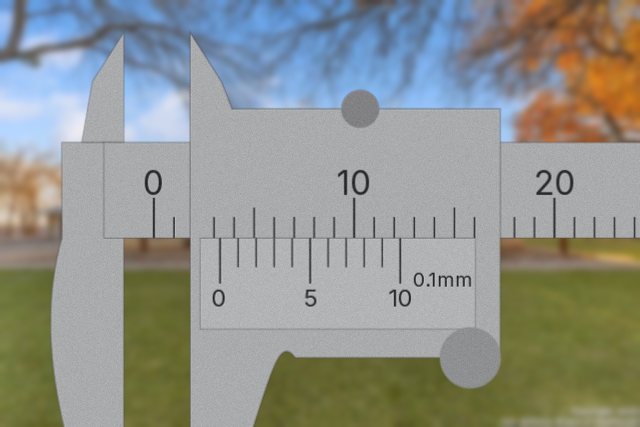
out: **3.3** mm
